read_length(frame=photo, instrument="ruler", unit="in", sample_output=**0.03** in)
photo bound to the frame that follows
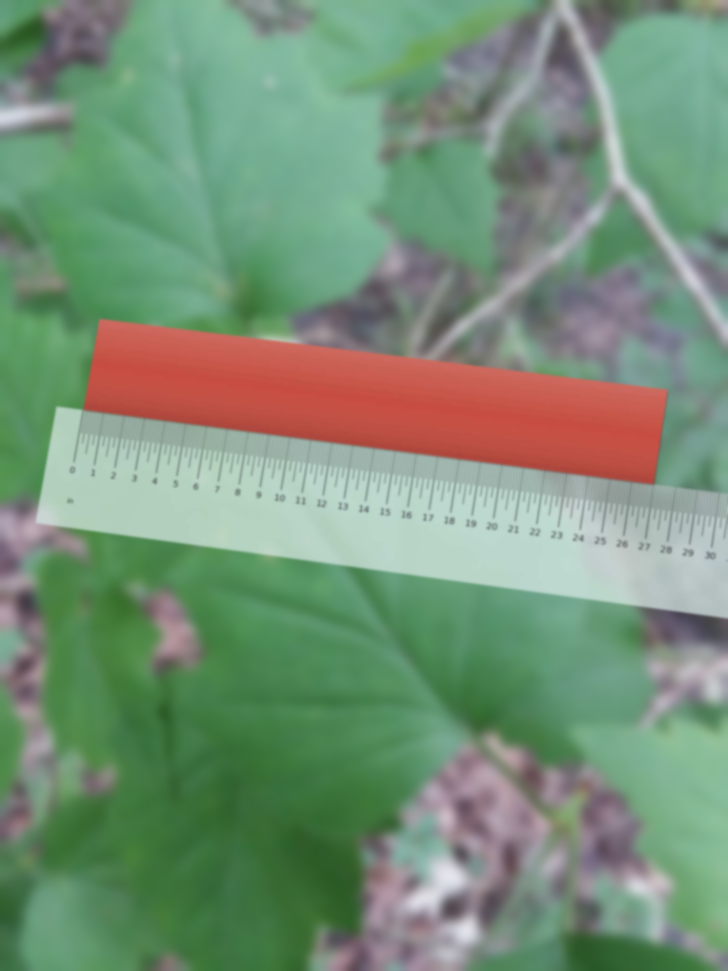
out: **27** in
